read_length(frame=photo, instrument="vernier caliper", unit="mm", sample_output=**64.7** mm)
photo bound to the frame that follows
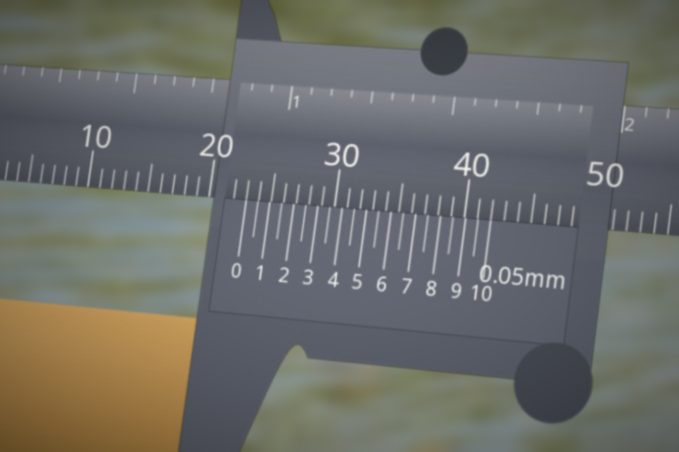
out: **23.0** mm
